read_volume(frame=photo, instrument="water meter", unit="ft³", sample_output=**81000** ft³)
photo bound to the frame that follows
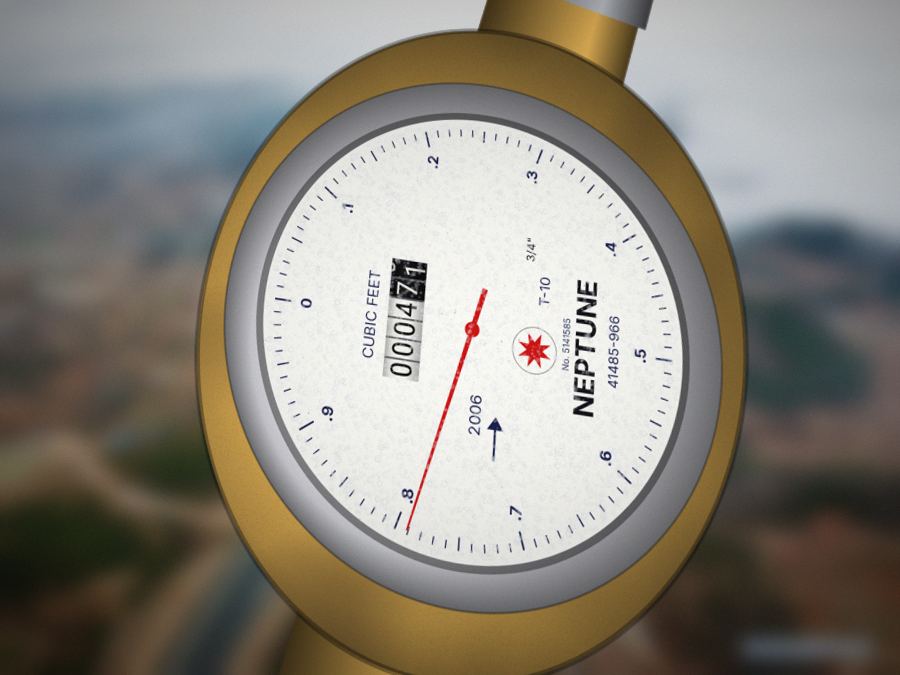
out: **470.79** ft³
